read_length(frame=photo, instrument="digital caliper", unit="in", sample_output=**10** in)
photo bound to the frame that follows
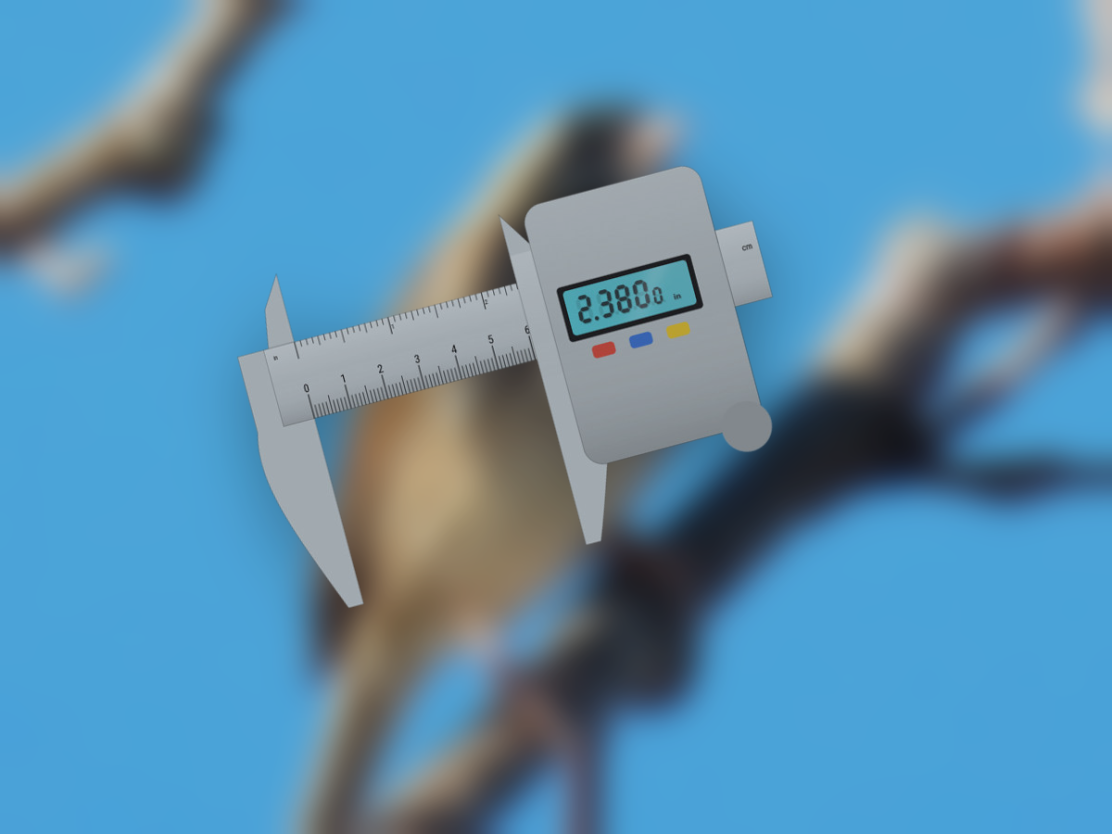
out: **2.3800** in
